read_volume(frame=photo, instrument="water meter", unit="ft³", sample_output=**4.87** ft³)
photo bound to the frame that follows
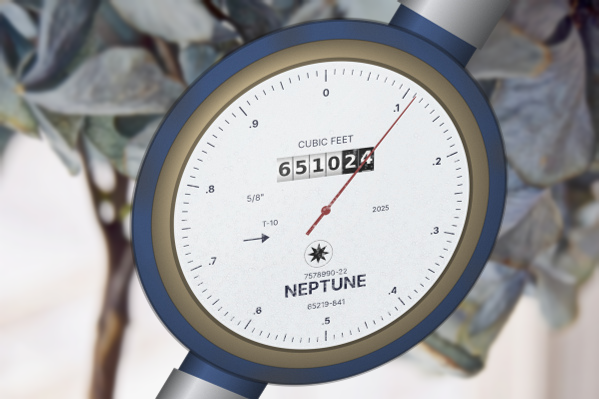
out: **651024.11** ft³
